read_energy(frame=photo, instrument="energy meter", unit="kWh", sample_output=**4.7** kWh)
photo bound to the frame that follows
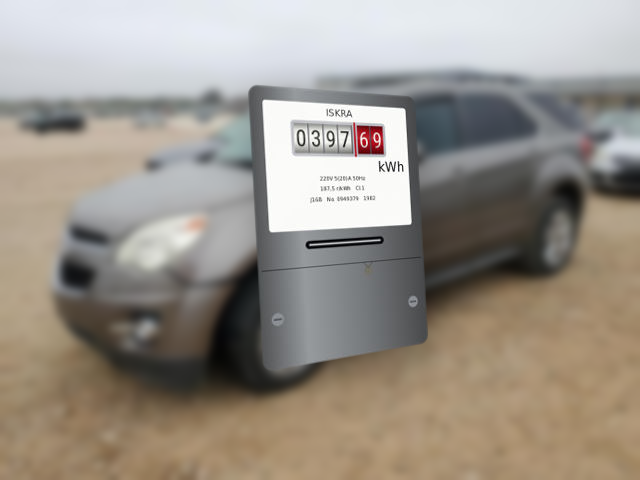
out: **397.69** kWh
